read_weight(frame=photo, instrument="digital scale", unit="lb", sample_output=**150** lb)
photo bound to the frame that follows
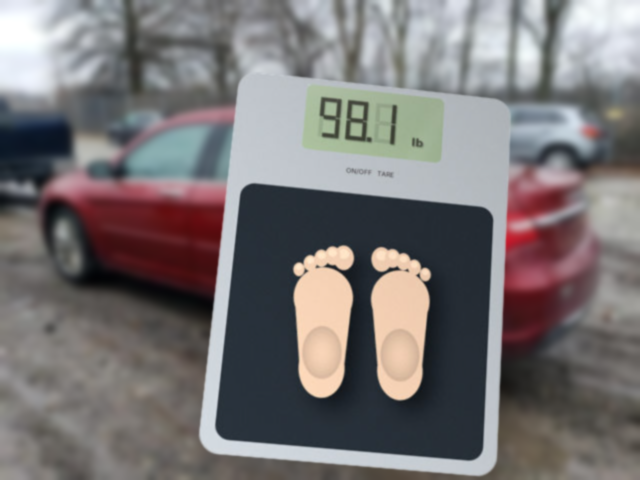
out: **98.1** lb
